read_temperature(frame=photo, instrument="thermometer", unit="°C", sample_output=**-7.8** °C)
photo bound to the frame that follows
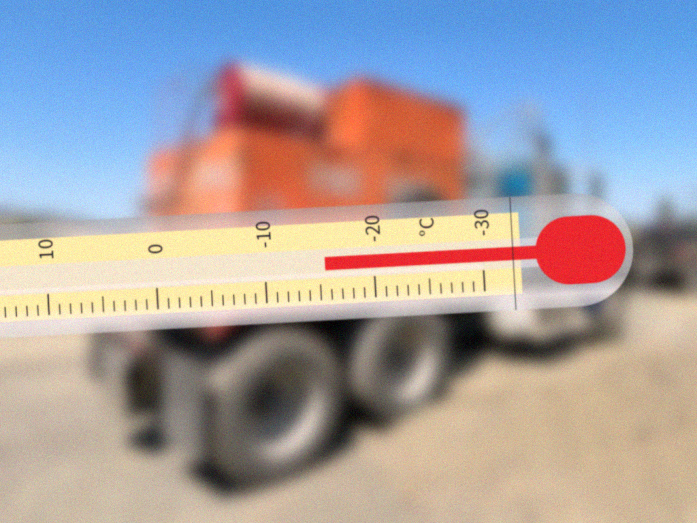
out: **-15.5** °C
